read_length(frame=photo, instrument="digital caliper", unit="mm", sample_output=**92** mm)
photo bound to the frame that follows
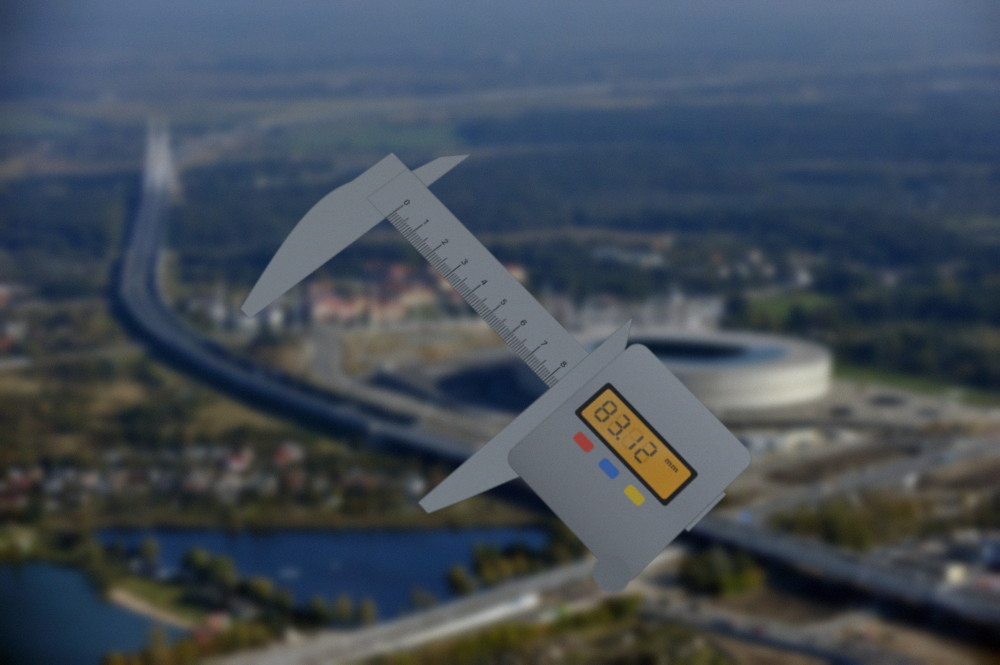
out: **83.12** mm
